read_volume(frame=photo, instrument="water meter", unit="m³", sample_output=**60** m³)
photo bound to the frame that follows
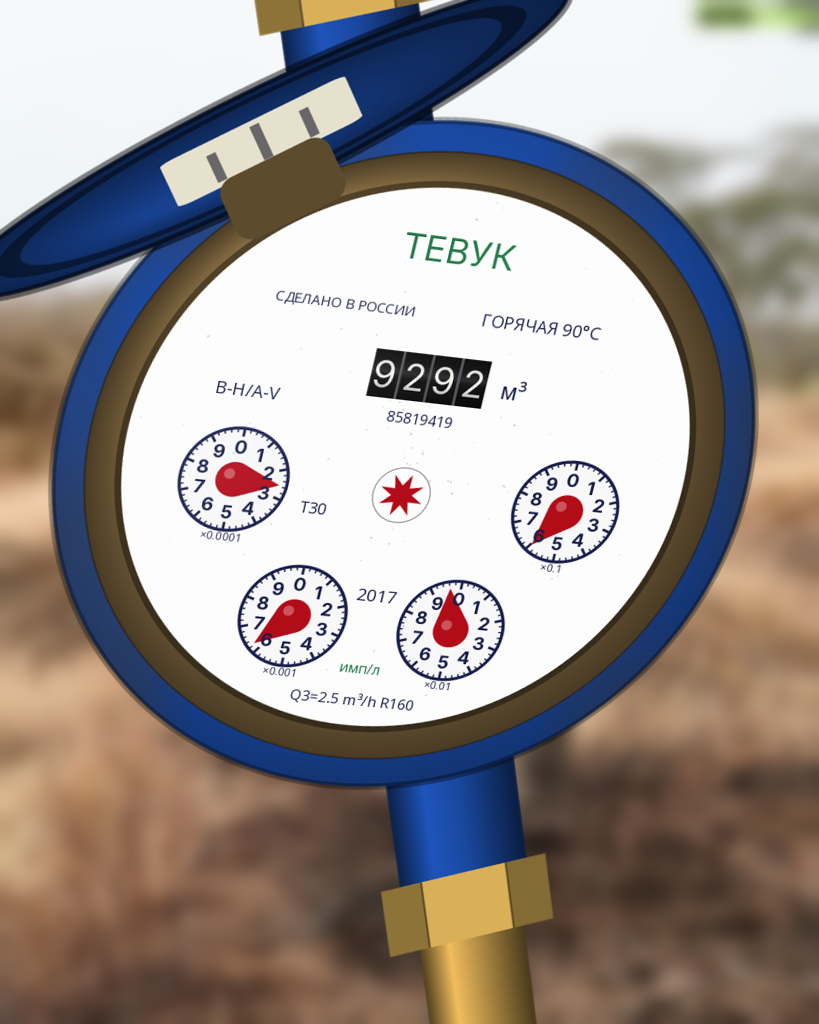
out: **9292.5962** m³
